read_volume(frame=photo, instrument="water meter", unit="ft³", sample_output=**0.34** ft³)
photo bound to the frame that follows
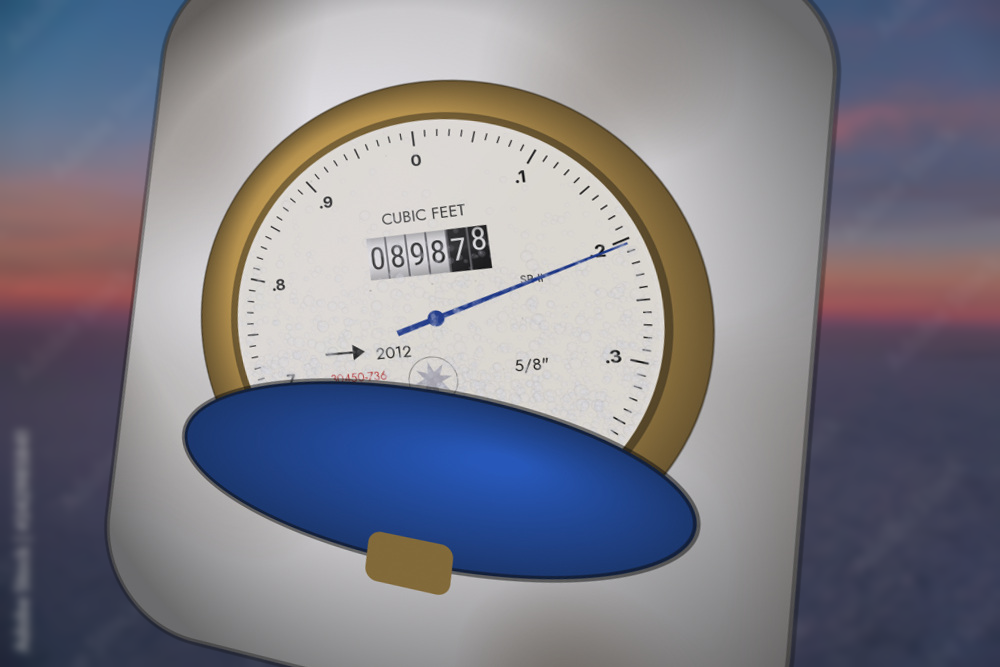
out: **89878.20** ft³
